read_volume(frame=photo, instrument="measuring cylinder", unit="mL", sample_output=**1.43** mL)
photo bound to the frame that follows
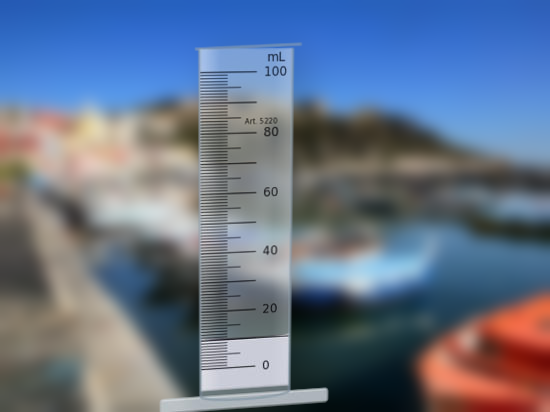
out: **10** mL
